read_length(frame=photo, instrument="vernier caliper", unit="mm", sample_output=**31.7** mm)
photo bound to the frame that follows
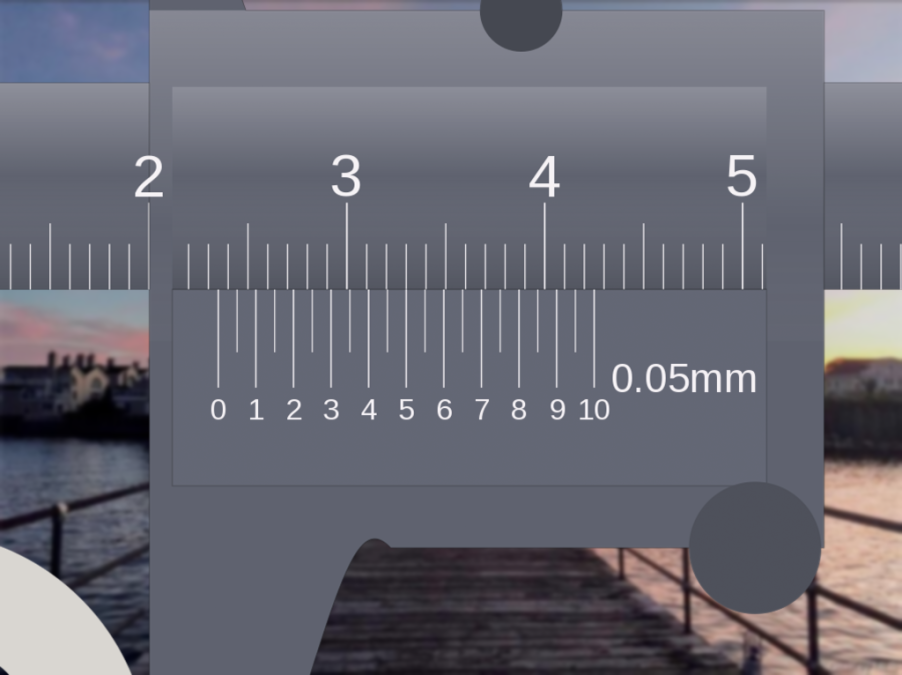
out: **23.5** mm
